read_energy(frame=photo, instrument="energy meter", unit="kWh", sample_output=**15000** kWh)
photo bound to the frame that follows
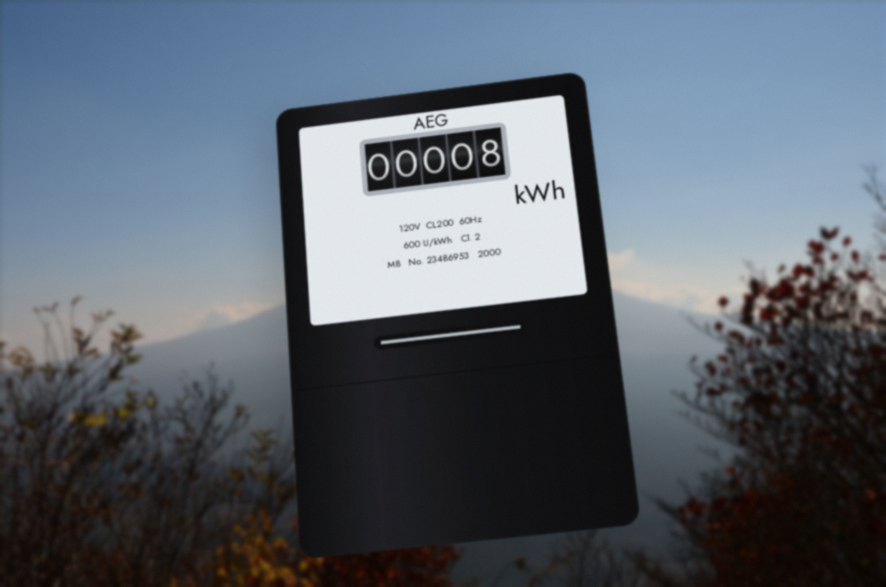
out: **8** kWh
